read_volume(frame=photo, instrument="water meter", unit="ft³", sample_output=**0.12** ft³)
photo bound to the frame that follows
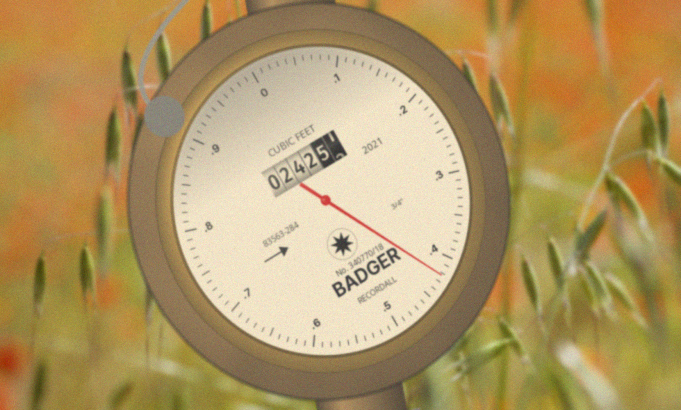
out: **24251.42** ft³
